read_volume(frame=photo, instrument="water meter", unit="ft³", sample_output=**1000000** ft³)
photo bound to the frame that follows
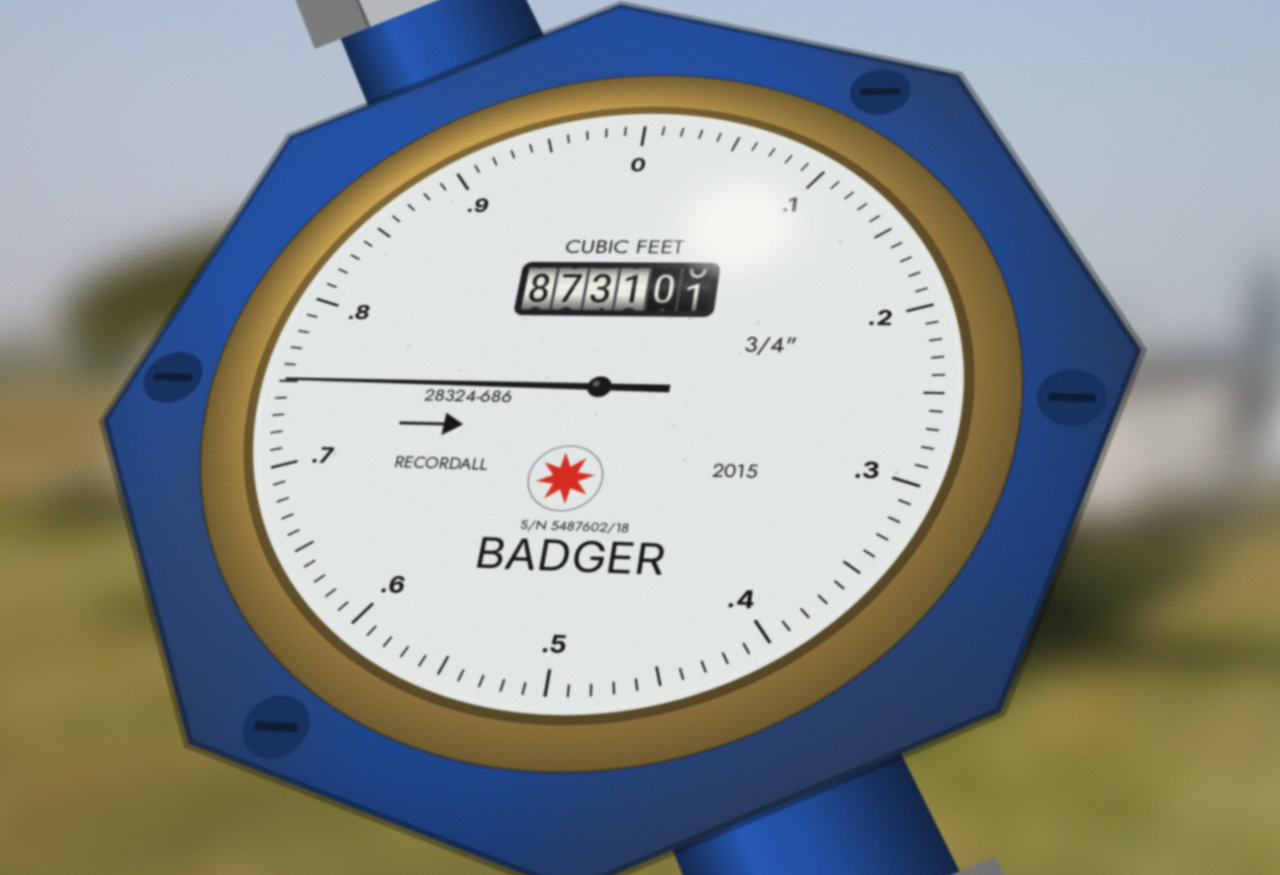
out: **873100.75** ft³
